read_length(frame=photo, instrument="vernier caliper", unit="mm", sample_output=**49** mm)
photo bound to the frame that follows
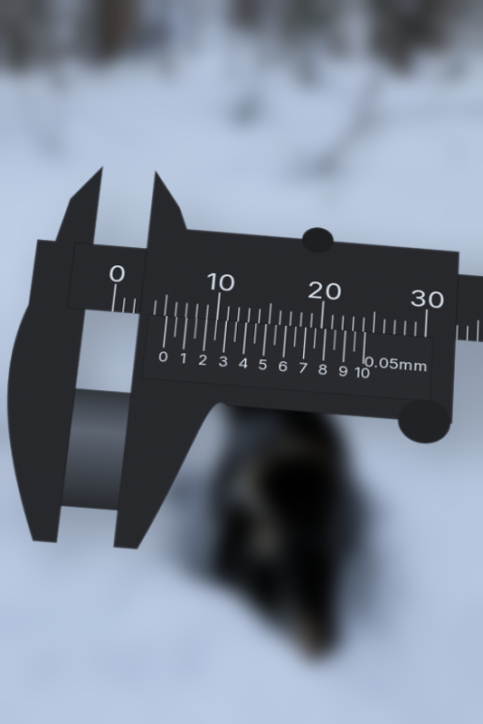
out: **5.2** mm
